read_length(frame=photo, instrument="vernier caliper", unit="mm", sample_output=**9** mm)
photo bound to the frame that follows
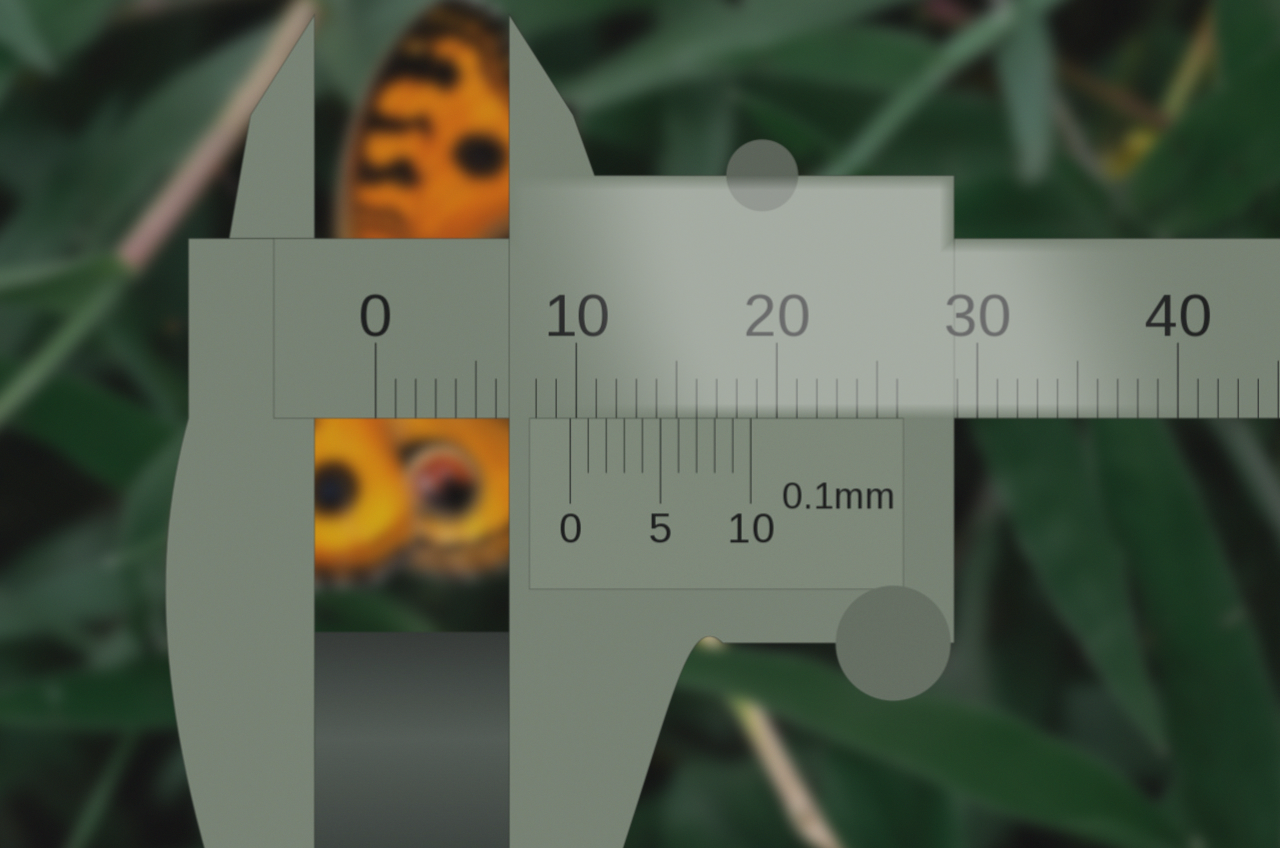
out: **9.7** mm
